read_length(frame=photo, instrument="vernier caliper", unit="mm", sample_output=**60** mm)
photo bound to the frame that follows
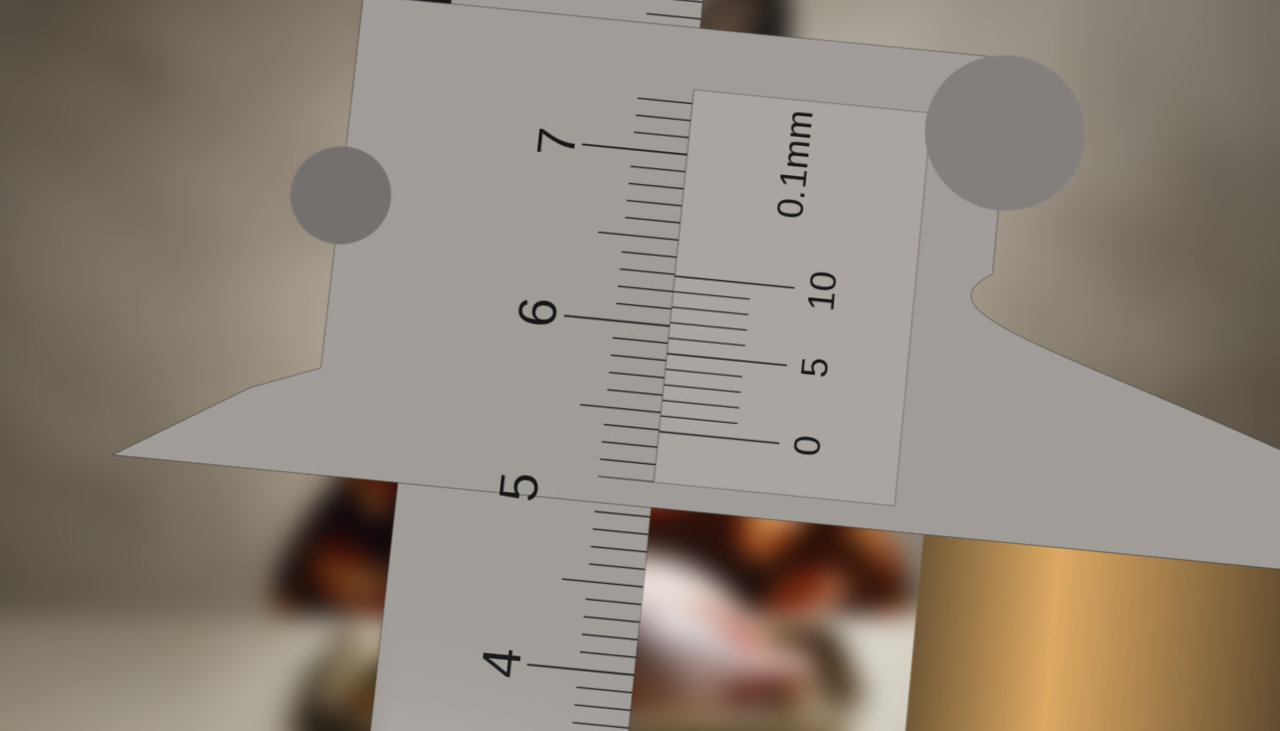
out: **53.9** mm
